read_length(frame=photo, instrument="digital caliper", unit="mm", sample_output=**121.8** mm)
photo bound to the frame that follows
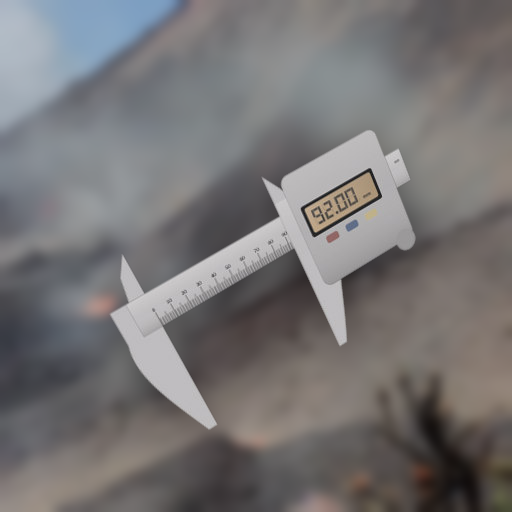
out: **92.00** mm
